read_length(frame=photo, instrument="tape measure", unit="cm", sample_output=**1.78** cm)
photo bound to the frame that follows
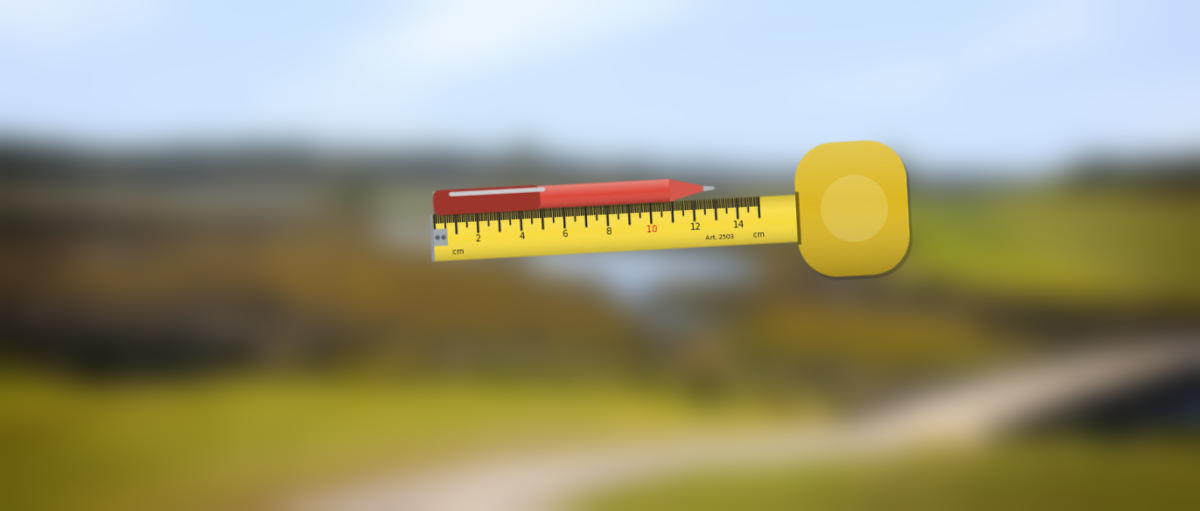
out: **13** cm
